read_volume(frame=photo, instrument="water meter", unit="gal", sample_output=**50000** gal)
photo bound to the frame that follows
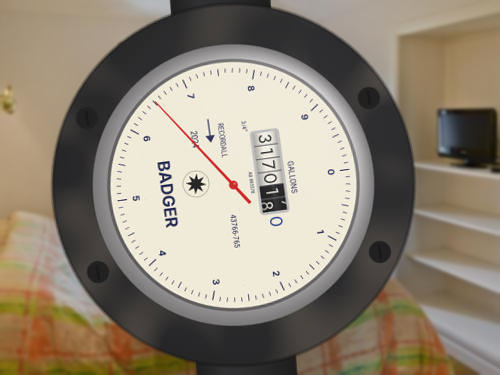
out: **3170176.5** gal
